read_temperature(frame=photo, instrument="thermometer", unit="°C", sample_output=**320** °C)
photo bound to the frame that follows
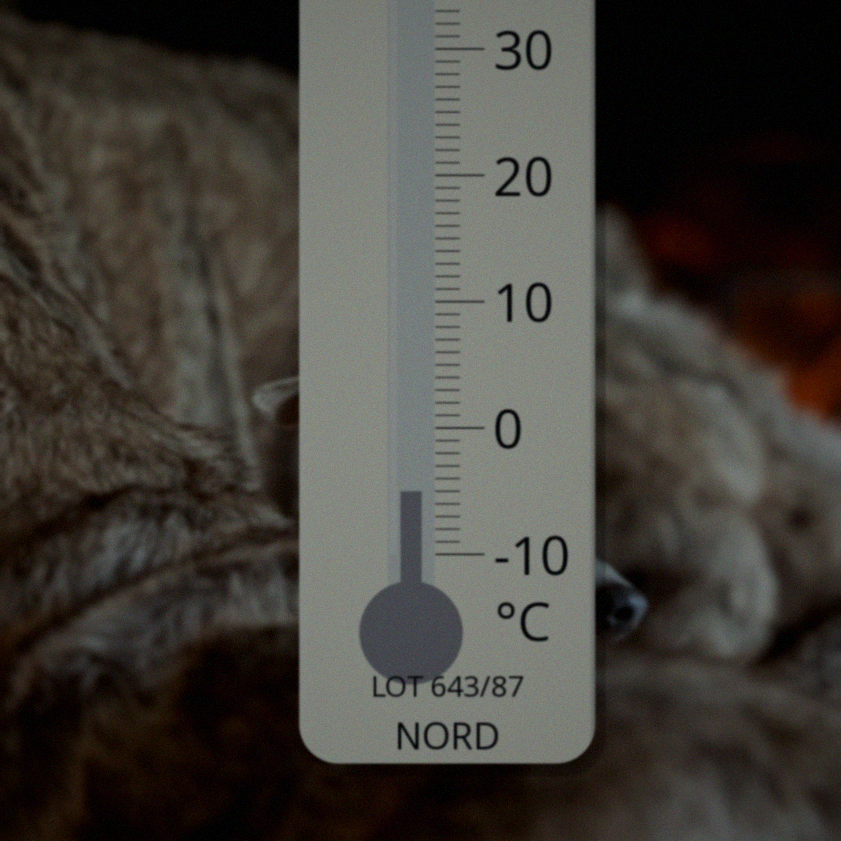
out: **-5** °C
